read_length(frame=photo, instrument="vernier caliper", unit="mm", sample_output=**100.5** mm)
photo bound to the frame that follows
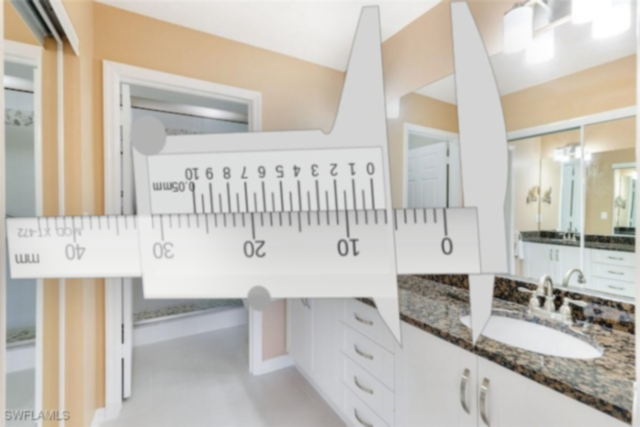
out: **7.2** mm
